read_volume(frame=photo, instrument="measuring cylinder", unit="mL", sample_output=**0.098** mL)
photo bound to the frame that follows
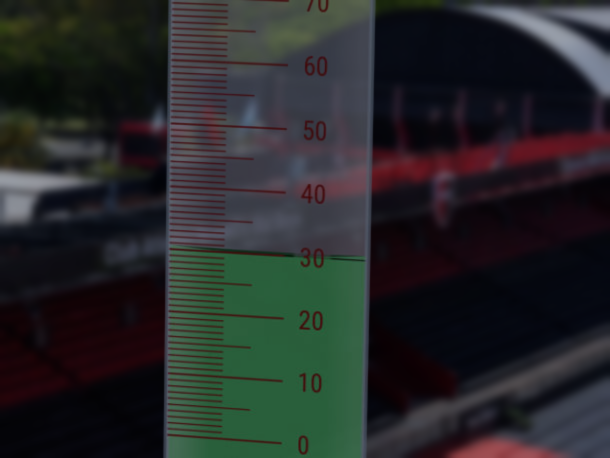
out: **30** mL
